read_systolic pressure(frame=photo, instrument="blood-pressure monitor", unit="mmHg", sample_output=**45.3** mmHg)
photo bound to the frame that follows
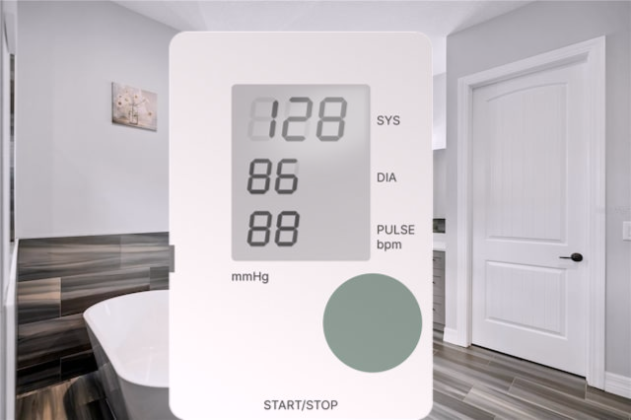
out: **128** mmHg
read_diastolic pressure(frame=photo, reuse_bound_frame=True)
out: **86** mmHg
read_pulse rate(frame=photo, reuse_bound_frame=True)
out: **88** bpm
